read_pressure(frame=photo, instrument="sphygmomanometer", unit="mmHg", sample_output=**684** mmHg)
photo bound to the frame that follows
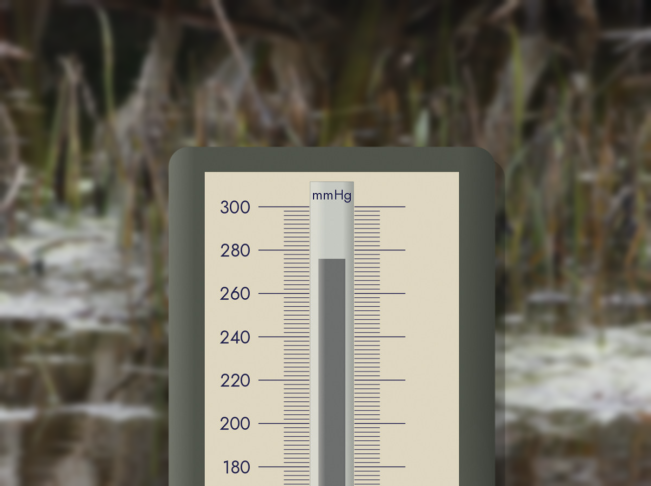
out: **276** mmHg
